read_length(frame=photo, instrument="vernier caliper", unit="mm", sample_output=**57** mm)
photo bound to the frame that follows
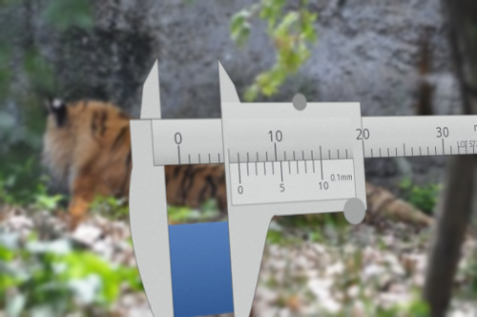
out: **6.0** mm
